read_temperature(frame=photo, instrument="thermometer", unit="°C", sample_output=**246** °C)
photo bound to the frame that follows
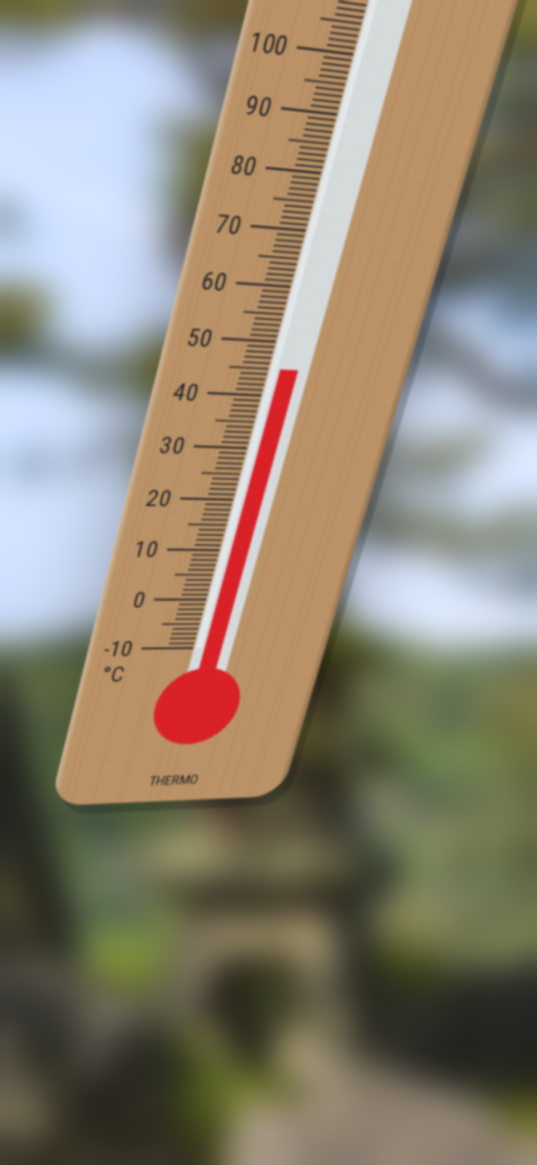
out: **45** °C
